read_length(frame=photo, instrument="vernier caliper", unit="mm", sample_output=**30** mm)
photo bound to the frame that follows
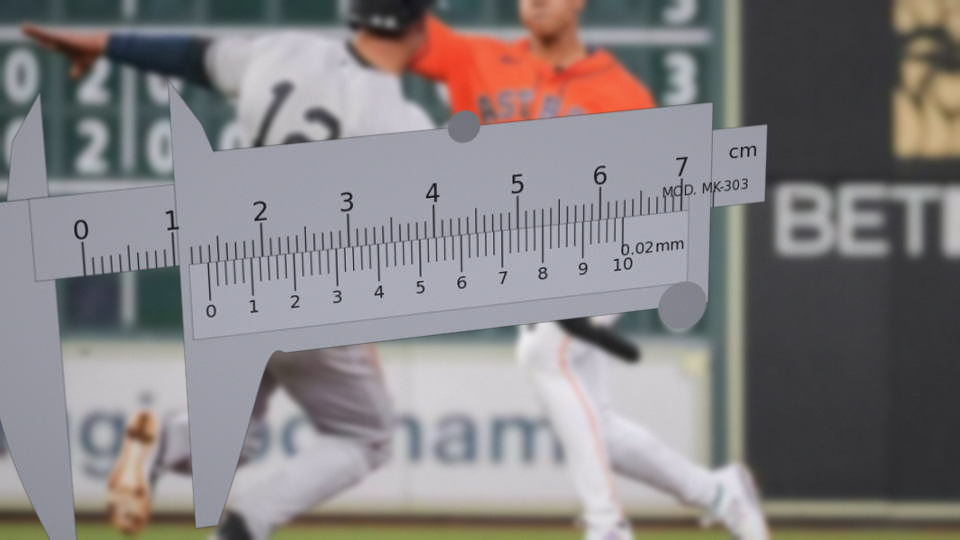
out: **13.8** mm
